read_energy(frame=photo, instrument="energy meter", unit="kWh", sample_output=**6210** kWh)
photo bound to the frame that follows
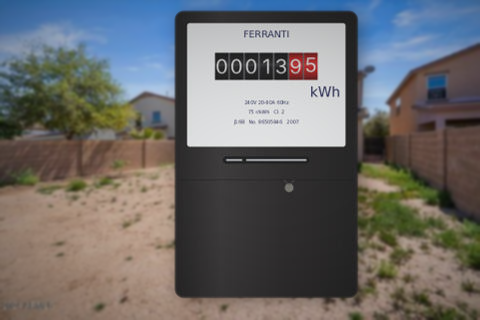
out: **13.95** kWh
